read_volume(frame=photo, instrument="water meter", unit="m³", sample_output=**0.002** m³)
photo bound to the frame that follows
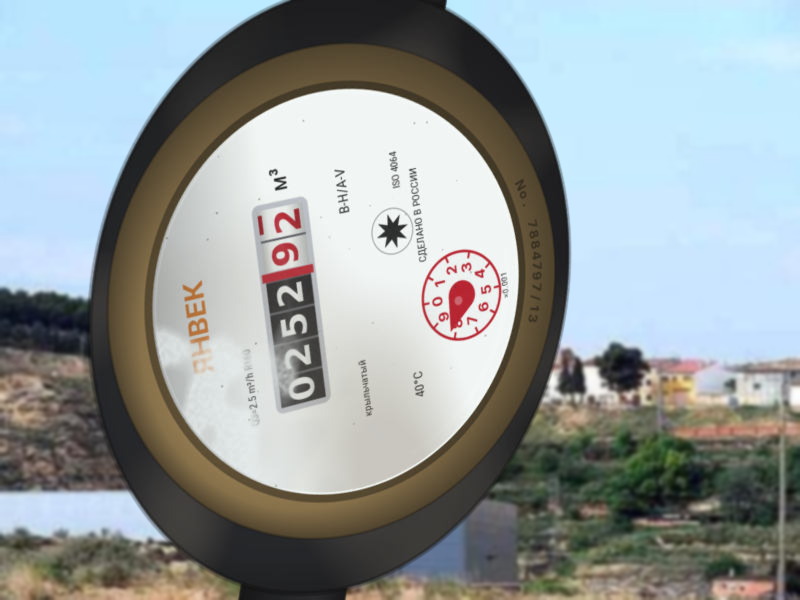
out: **252.918** m³
